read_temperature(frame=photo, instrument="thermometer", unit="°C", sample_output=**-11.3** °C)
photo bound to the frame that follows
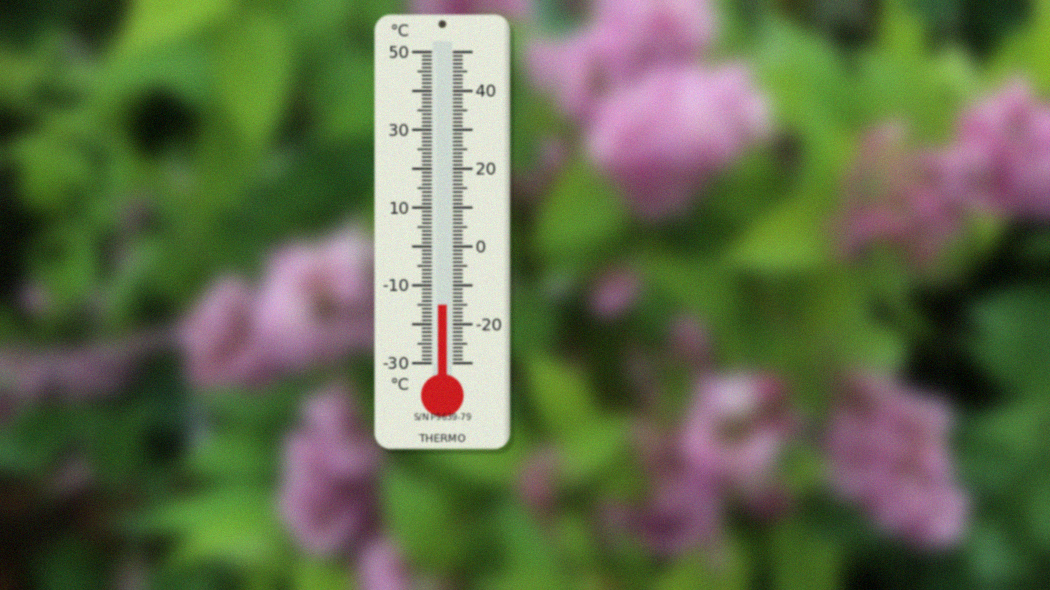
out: **-15** °C
